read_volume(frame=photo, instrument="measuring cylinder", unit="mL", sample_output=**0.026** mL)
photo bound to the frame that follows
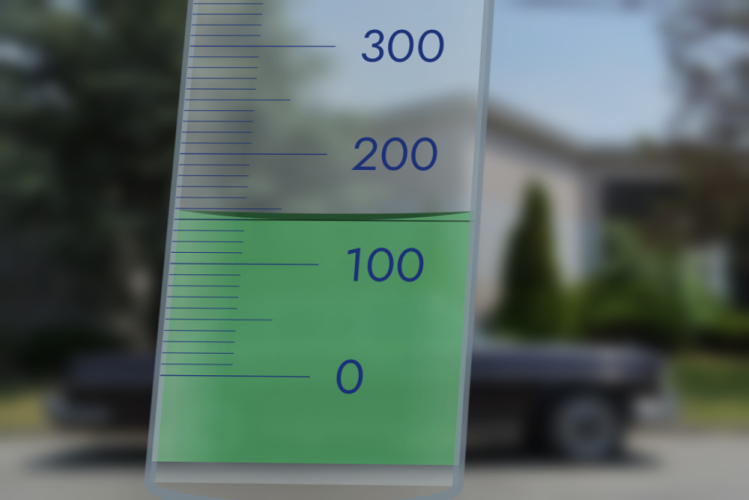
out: **140** mL
